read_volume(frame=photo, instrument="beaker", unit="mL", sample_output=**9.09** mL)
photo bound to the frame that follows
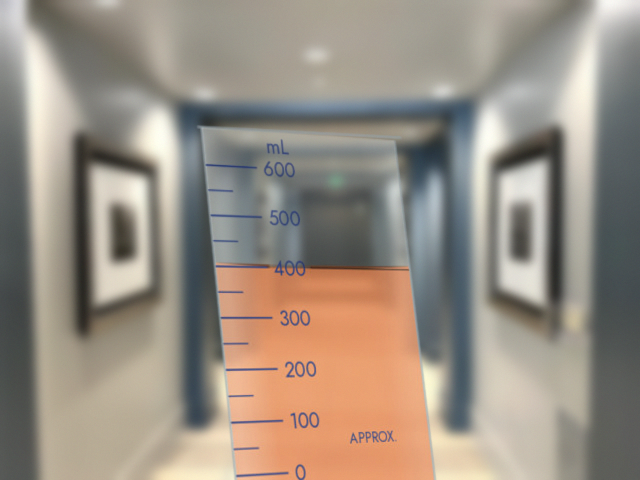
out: **400** mL
